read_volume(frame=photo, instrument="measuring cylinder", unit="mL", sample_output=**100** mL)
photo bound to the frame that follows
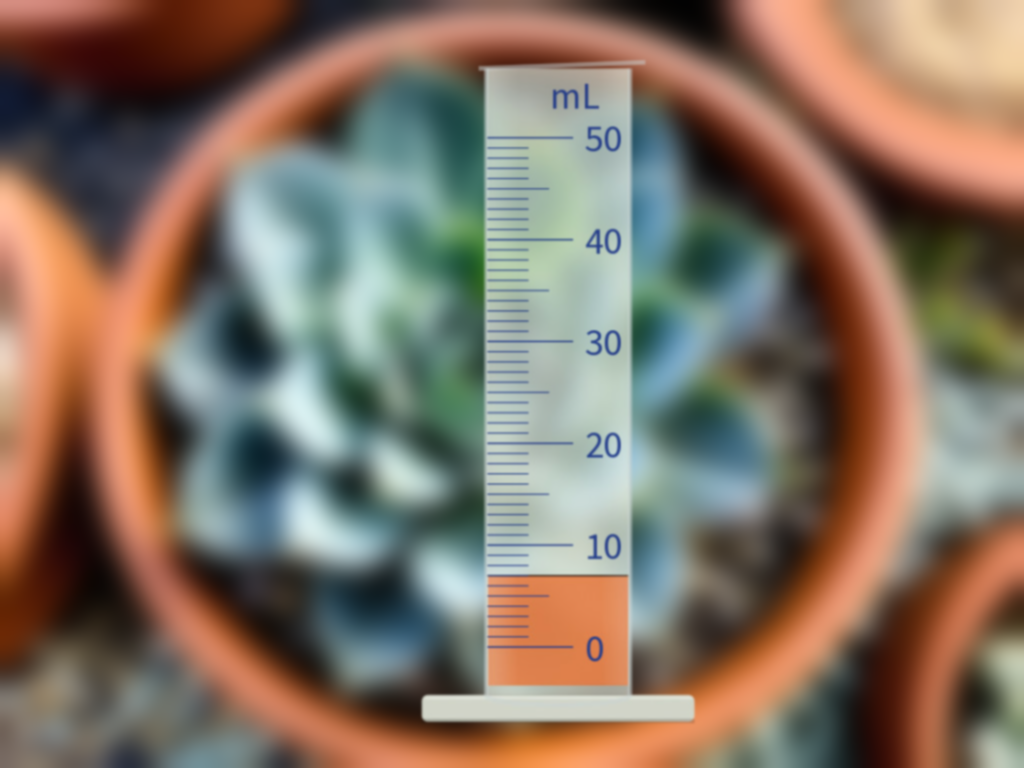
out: **7** mL
